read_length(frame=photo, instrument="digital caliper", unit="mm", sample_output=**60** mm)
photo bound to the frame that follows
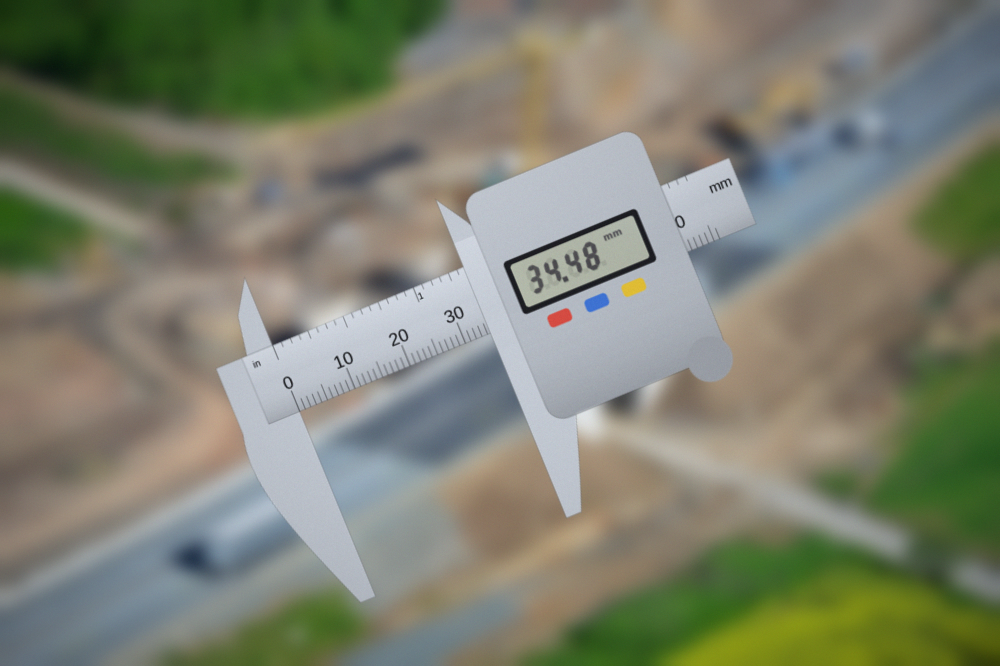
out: **34.48** mm
